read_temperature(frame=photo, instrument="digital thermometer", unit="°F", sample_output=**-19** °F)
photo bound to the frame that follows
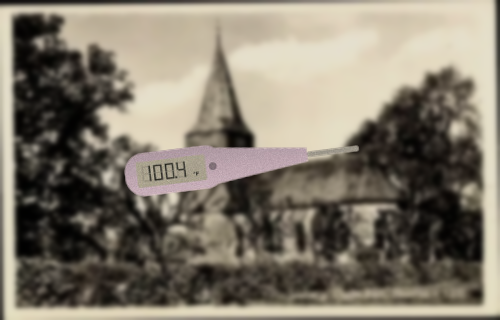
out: **100.4** °F
